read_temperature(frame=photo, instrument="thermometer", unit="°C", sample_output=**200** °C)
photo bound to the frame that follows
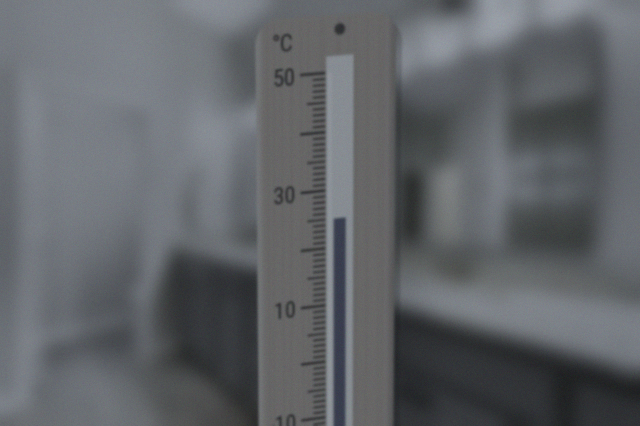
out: **25** °C
